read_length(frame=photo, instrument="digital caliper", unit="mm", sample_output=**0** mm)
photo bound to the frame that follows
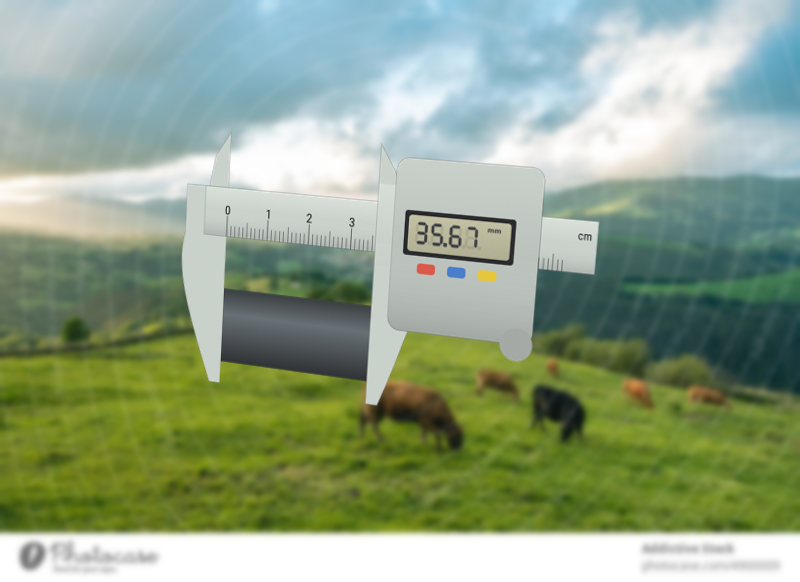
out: **35.67** mm
